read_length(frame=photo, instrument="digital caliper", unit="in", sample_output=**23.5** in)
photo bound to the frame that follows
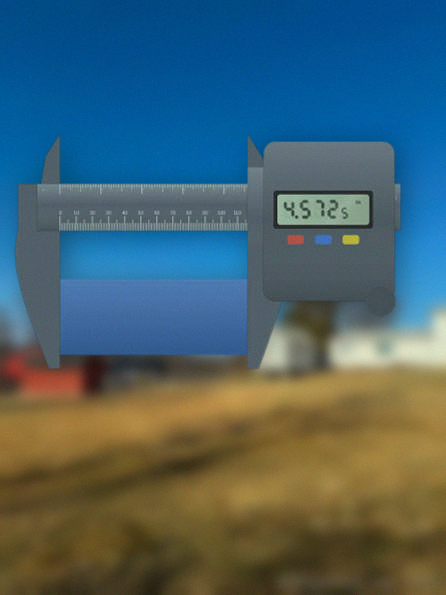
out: **4.5725** in
